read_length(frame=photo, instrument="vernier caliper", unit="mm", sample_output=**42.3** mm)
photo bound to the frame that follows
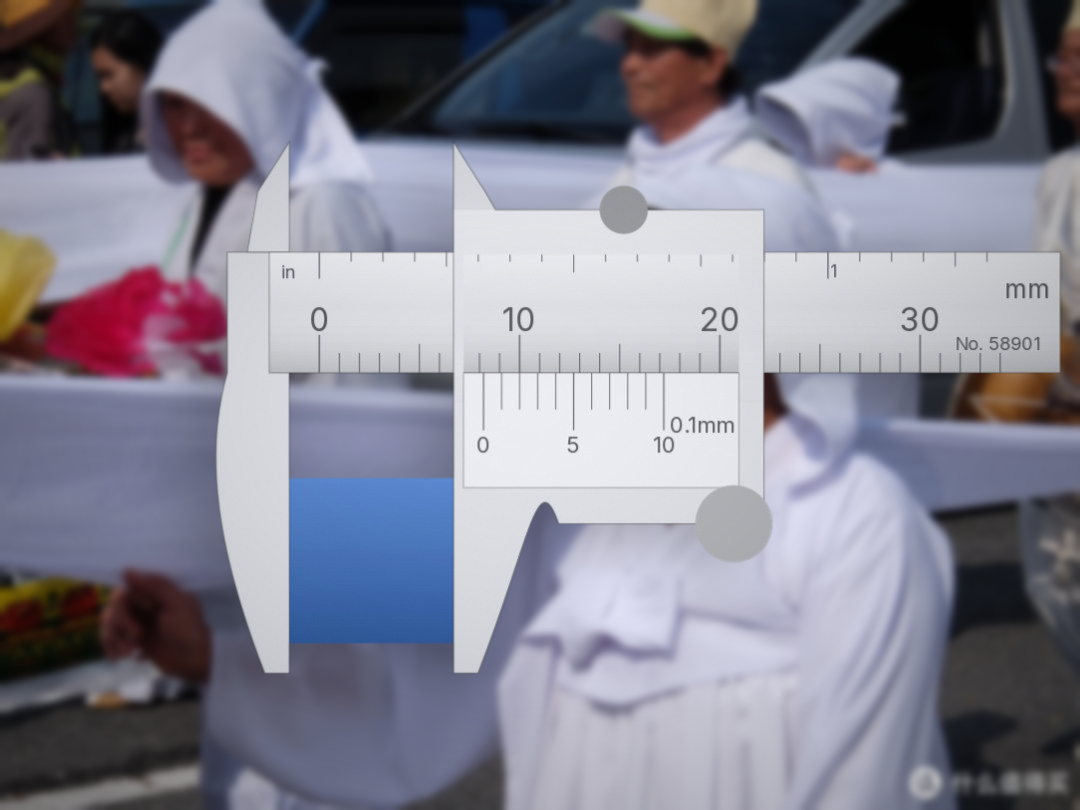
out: **8.2** mm
